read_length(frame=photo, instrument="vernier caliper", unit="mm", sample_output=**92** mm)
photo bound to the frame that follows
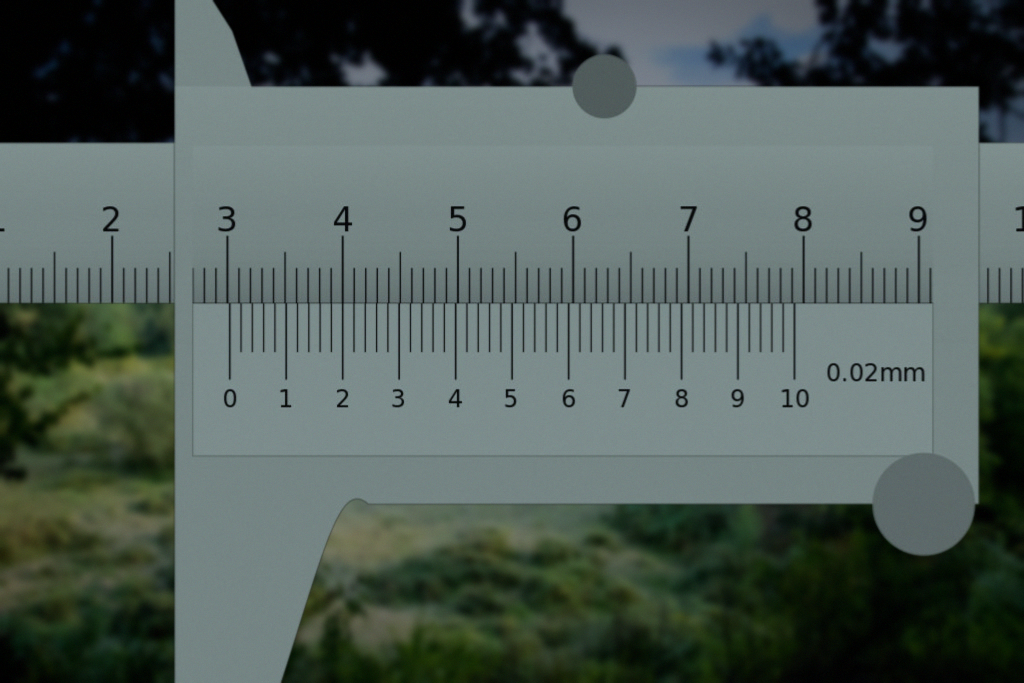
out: **30.2** mm
